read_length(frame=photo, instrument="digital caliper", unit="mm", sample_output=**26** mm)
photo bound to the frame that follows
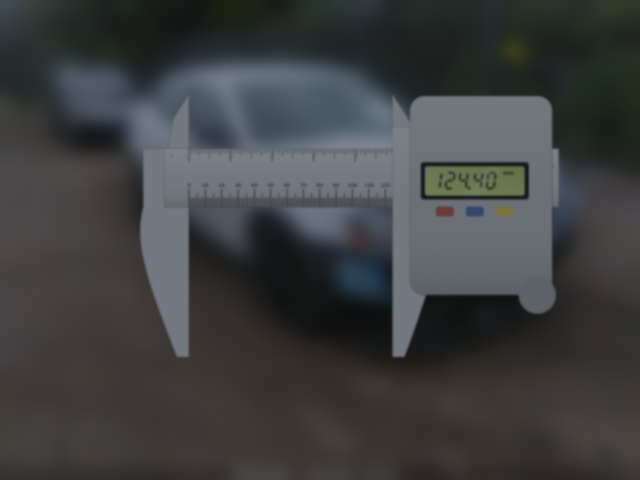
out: **124.40** mm
